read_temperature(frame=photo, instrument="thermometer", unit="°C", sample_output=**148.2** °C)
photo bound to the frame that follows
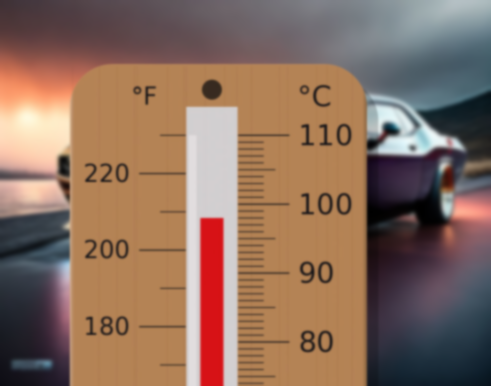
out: **98** °C
